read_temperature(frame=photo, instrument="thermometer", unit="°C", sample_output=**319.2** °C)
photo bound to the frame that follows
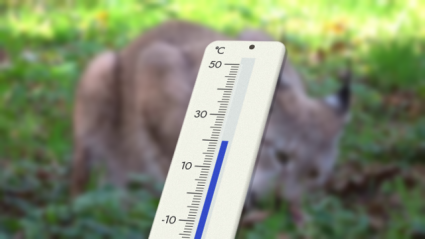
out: **20** °C
